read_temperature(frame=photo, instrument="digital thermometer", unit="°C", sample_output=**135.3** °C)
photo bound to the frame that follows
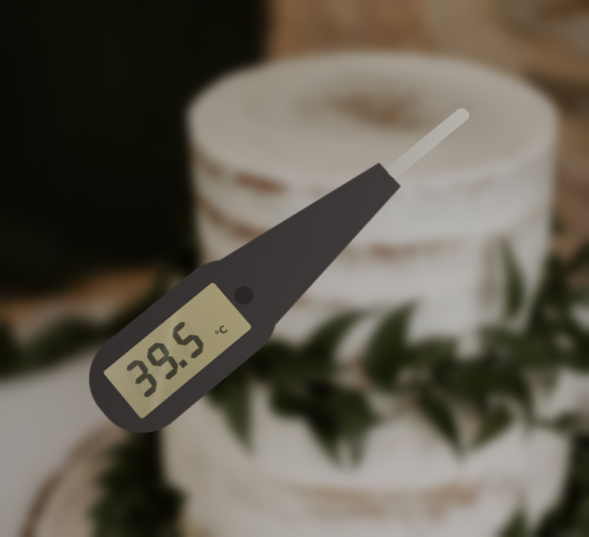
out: **39.5** °C
